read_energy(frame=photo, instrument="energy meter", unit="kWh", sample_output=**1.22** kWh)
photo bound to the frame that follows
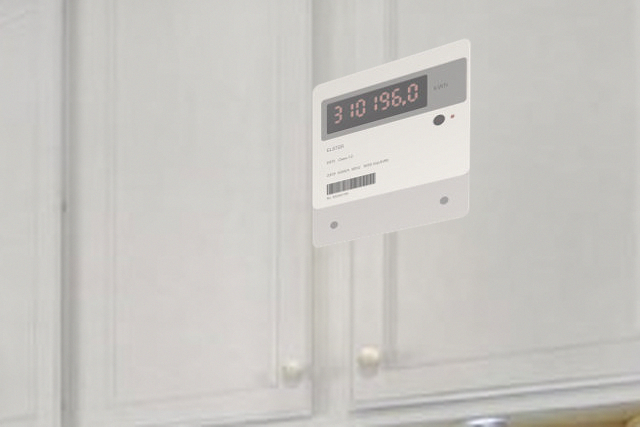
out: **310196.0** kWh
